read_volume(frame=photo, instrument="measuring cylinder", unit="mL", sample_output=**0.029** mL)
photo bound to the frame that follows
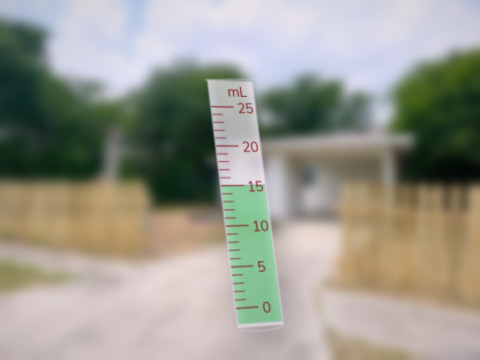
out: **15** mL
